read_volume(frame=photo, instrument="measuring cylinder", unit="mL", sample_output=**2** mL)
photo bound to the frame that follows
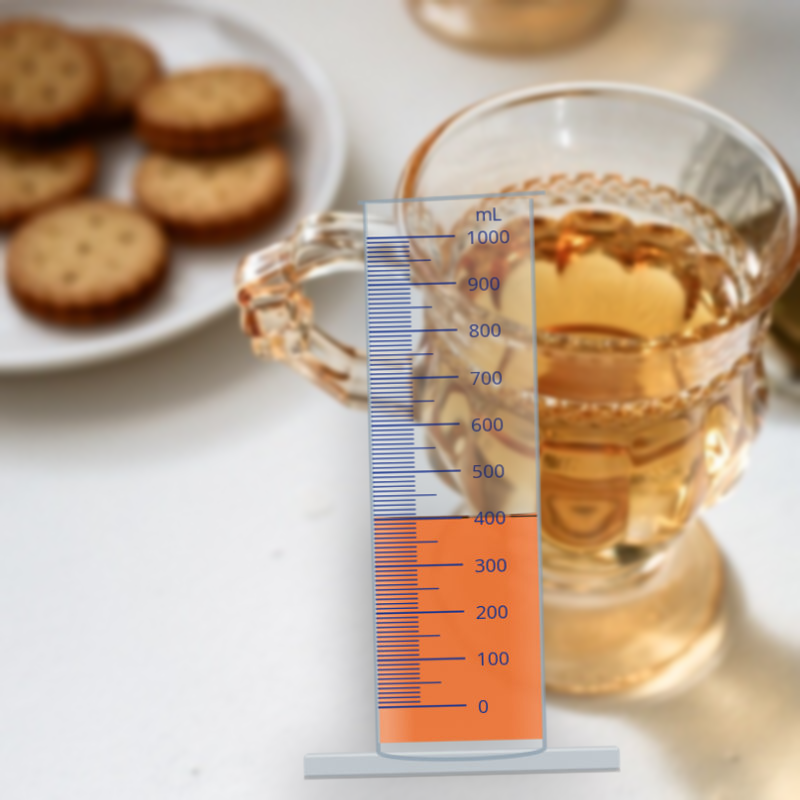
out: **400** mL
